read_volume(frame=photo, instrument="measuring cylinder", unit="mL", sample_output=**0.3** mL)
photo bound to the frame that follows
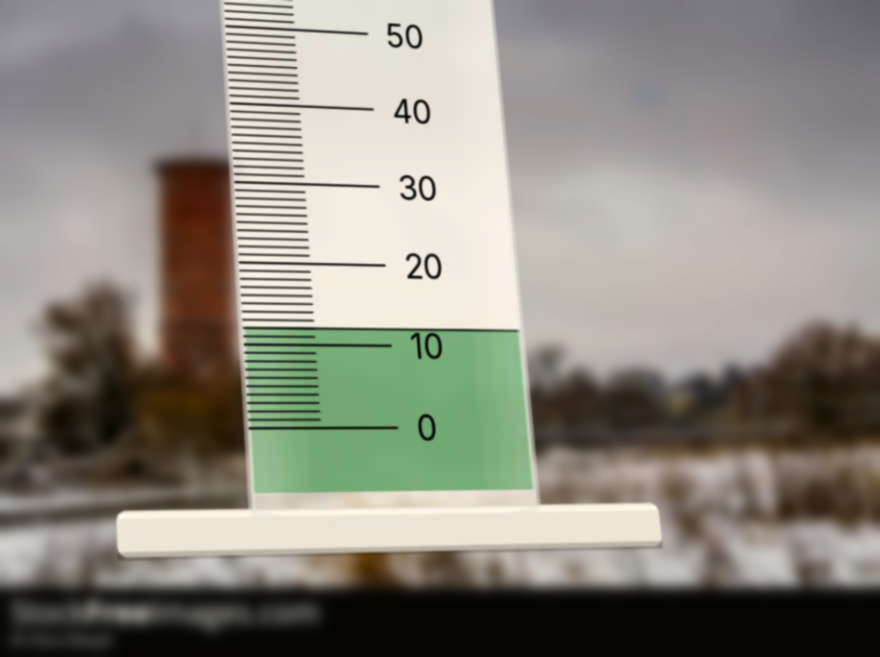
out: **12** mL
